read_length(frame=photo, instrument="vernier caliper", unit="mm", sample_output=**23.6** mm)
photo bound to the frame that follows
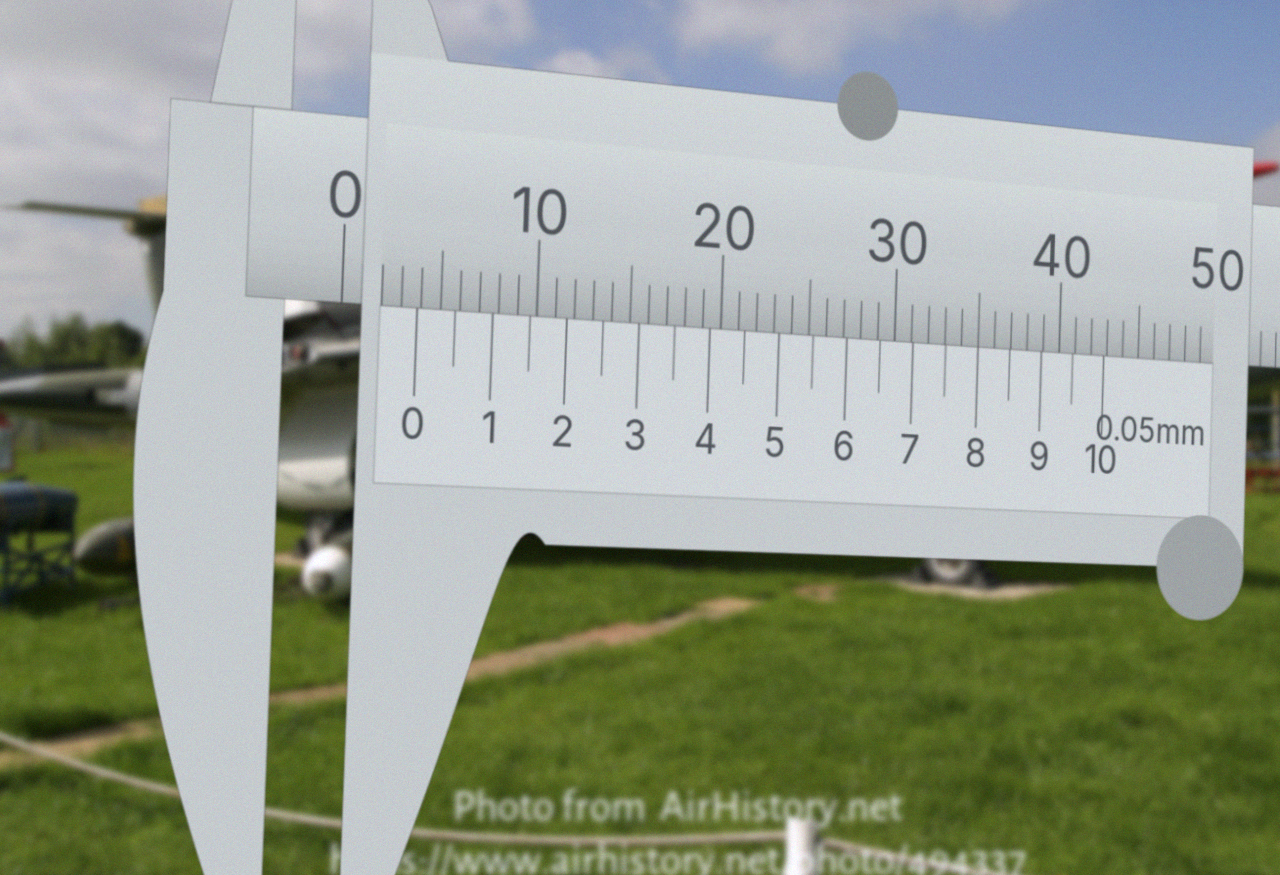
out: **3.8** mm
